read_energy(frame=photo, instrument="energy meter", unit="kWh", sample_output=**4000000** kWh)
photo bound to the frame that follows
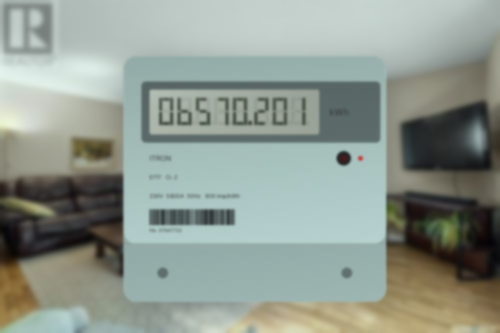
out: **6570.201** kWh
